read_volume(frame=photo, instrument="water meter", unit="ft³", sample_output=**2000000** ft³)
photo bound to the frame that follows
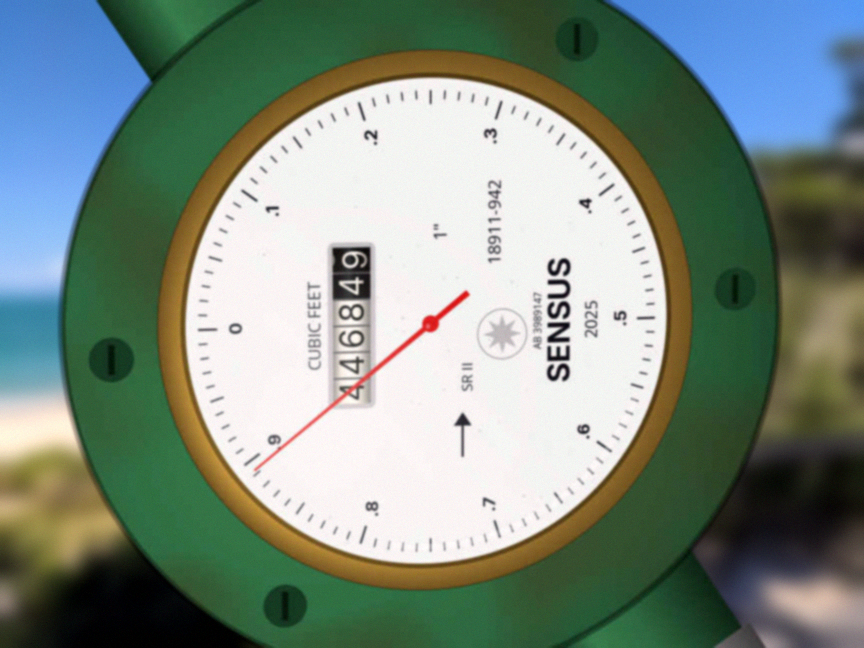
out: **446848.89** ft³
